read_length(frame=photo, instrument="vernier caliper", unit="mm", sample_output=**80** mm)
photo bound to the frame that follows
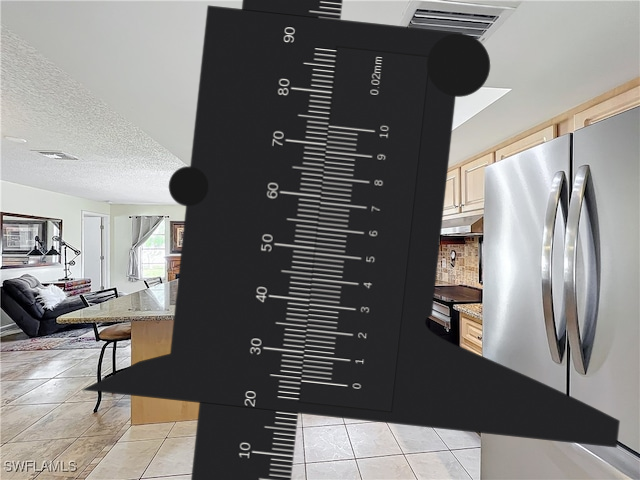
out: **24.5** mm
